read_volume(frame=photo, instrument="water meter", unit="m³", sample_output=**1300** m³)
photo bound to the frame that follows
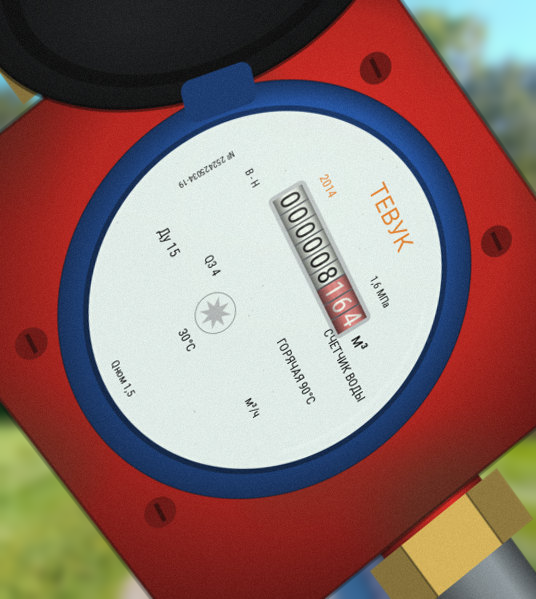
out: **8.164** m³
